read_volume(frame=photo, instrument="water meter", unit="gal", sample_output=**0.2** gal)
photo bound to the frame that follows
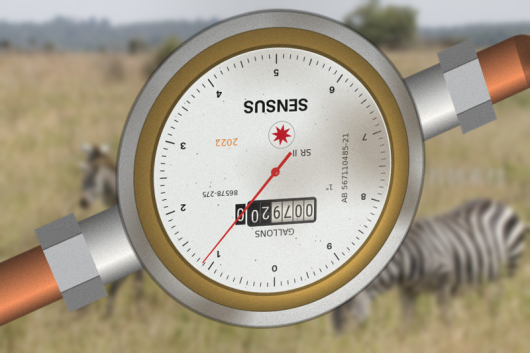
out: **79201.1** gal
